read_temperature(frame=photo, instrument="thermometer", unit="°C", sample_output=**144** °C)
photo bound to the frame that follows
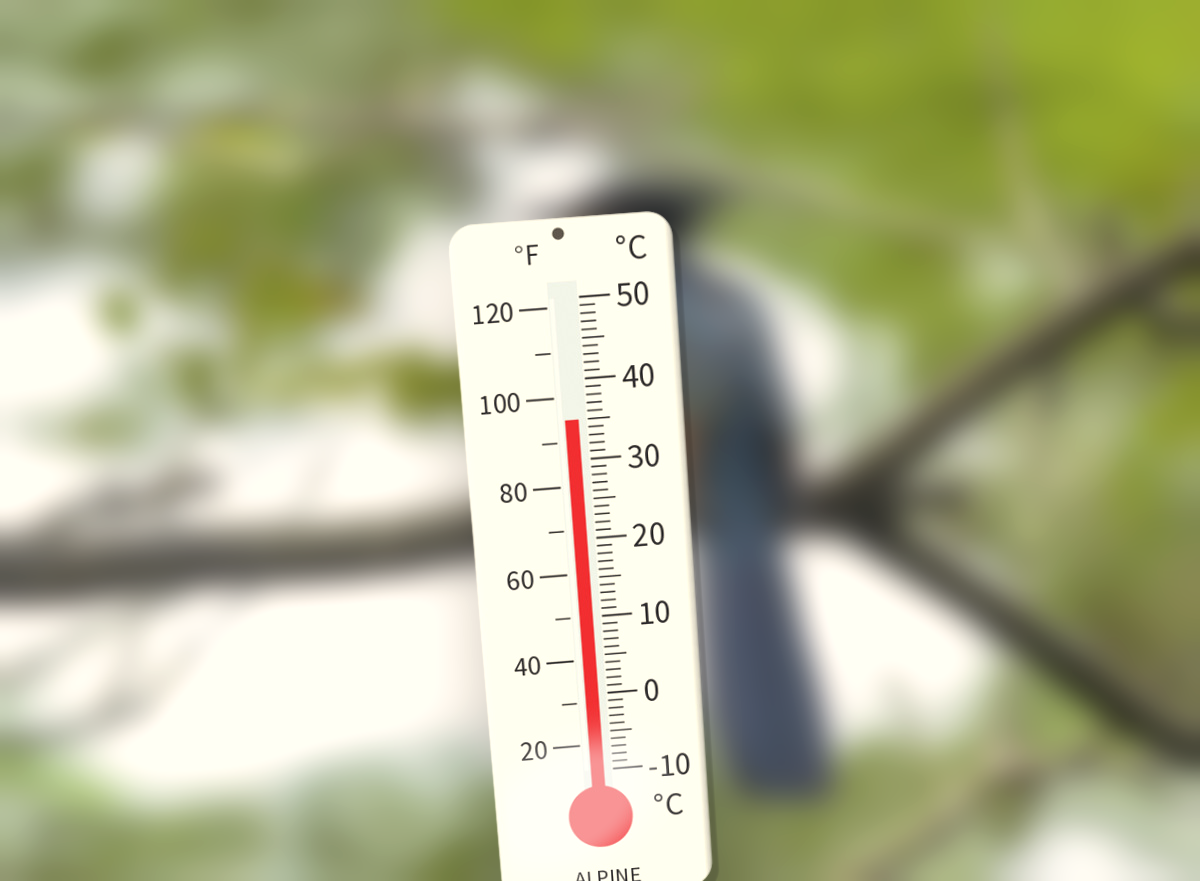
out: **35** °C
